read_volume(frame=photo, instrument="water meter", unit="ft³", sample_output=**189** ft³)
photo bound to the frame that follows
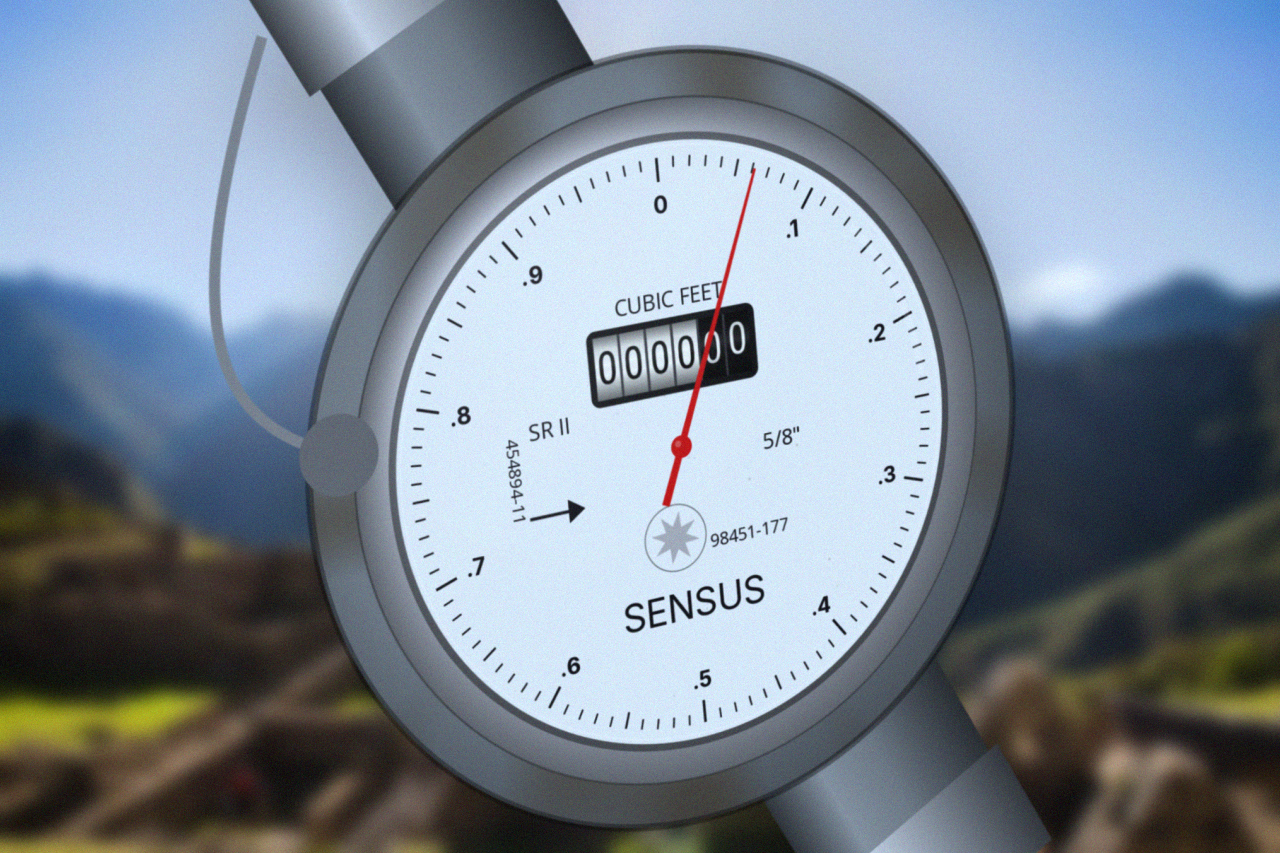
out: **0.06** ft³
